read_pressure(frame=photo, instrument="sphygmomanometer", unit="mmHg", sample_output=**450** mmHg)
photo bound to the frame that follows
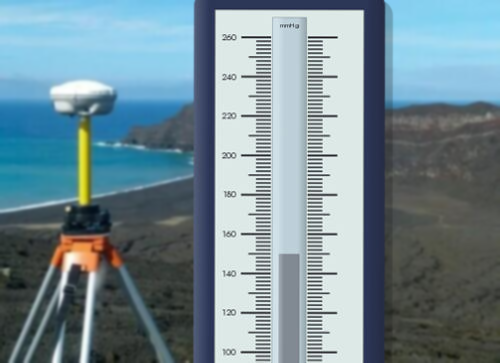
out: **150** mmHg
